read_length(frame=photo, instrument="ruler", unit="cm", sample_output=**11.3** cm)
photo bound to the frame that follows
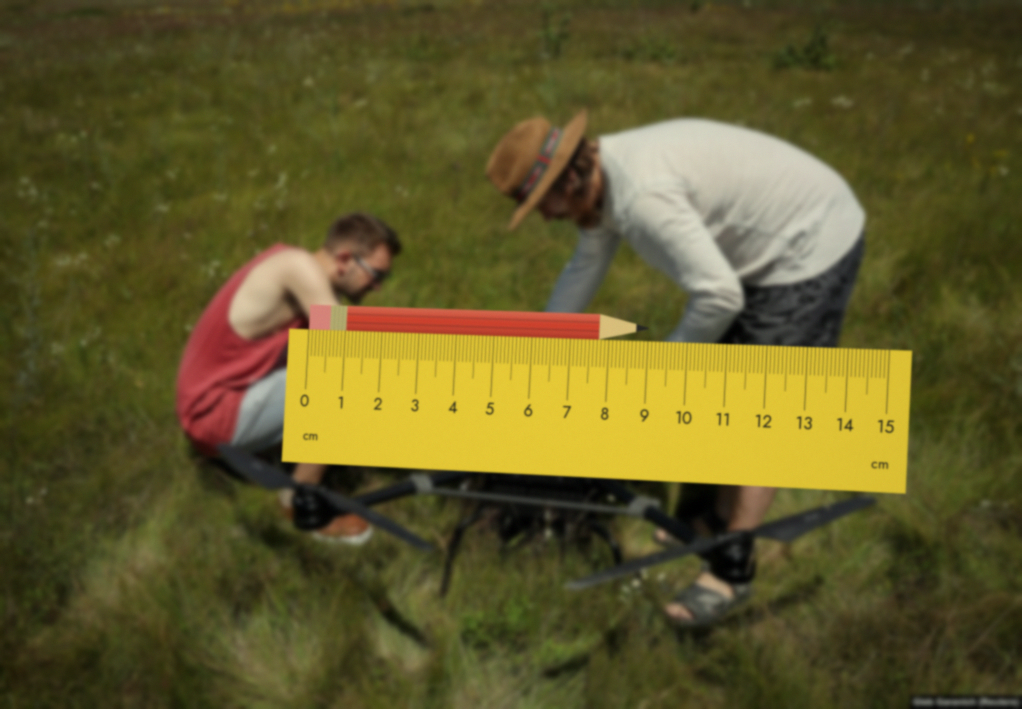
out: **9** cm
